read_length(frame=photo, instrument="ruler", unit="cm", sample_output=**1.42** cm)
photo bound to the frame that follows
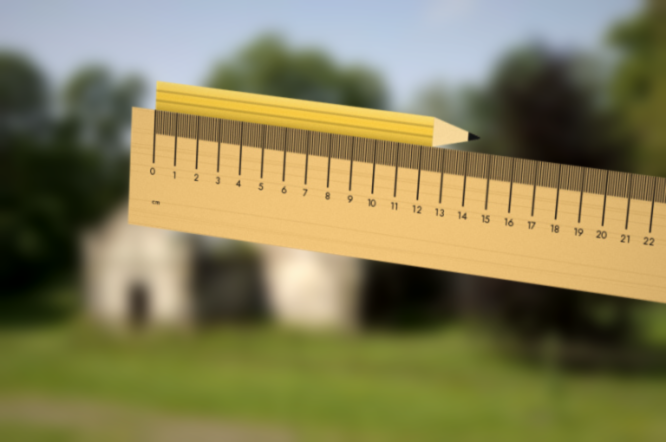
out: **14.5** cm
